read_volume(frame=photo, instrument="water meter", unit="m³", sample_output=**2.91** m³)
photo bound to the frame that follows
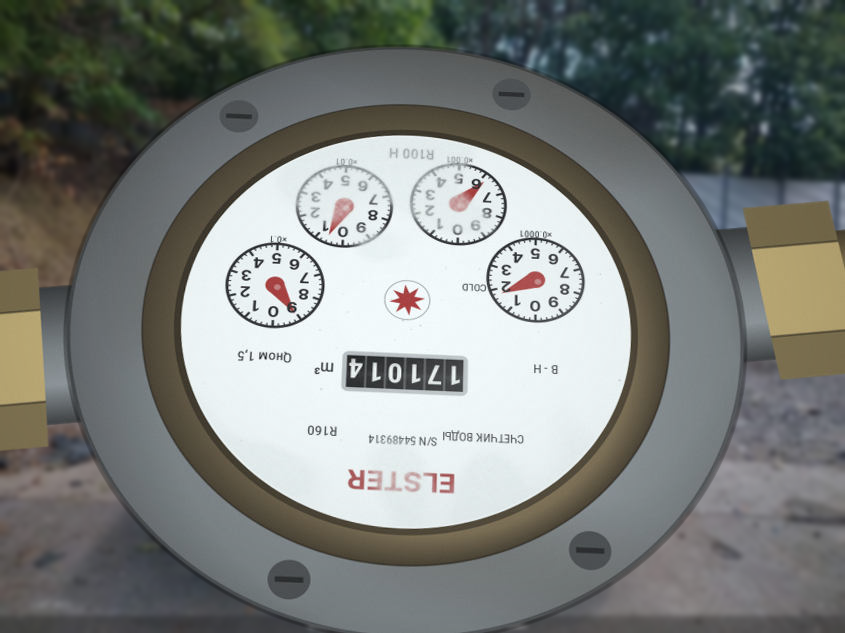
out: **171013.9061** m³
